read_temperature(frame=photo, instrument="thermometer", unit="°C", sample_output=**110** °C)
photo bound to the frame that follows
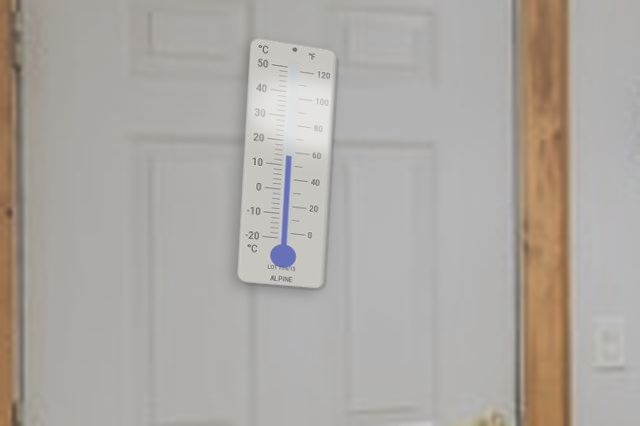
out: **14** °C
